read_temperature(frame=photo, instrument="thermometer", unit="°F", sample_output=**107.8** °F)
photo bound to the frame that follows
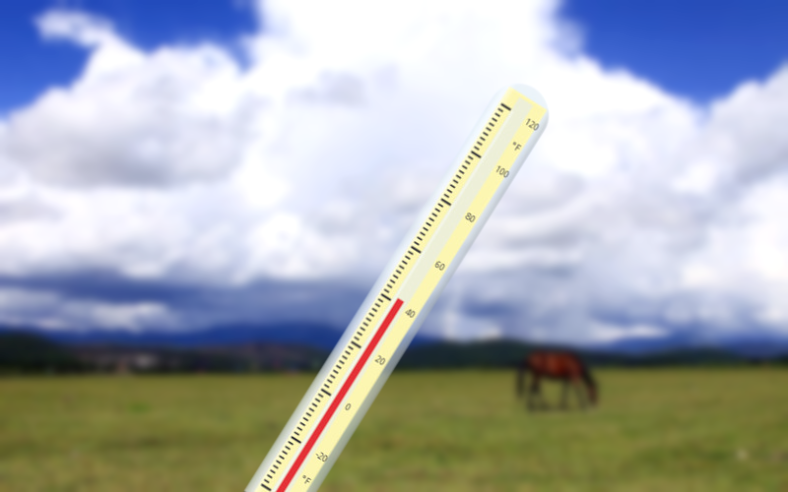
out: **42** °F
